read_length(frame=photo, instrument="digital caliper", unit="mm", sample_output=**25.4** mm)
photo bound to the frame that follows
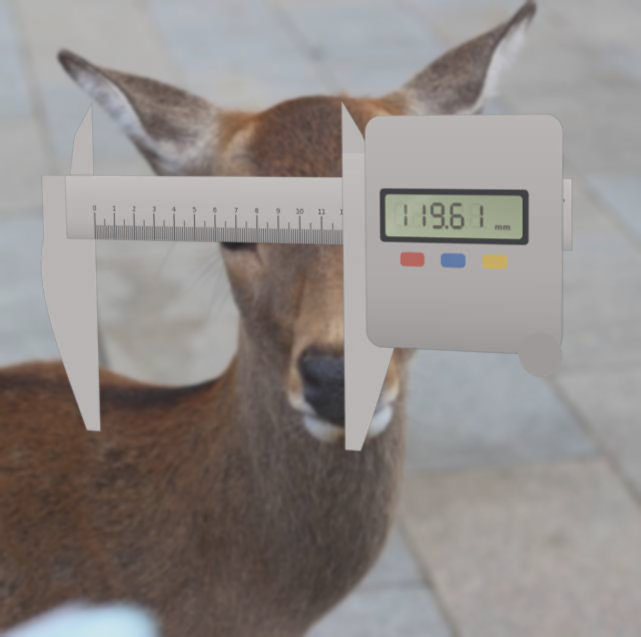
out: **119.61** mm
